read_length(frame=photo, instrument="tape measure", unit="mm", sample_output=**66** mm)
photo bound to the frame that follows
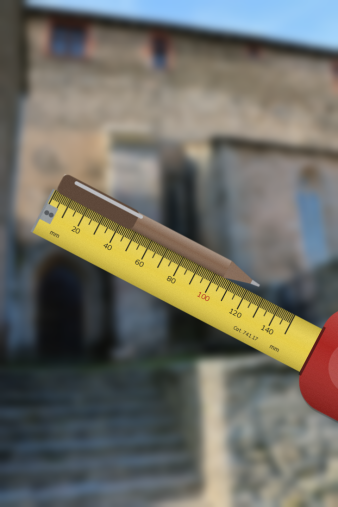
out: **125** mm
